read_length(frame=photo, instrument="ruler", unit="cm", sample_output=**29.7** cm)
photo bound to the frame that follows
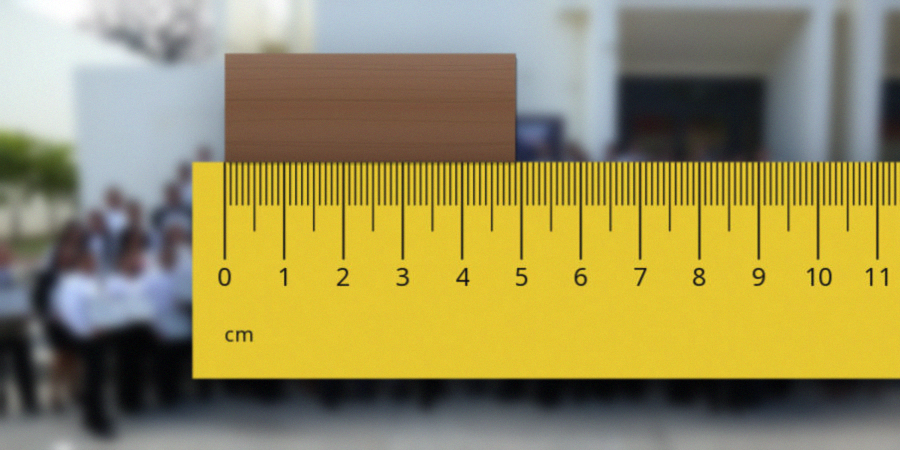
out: **4.9** cm
